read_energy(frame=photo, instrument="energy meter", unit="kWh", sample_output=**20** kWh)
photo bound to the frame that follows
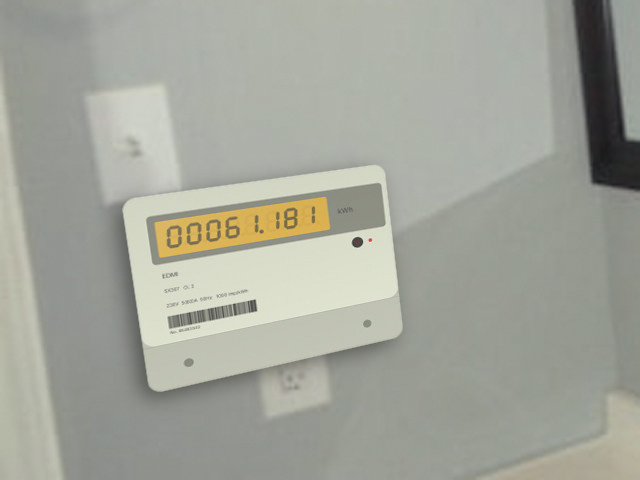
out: **61.181** kWh
